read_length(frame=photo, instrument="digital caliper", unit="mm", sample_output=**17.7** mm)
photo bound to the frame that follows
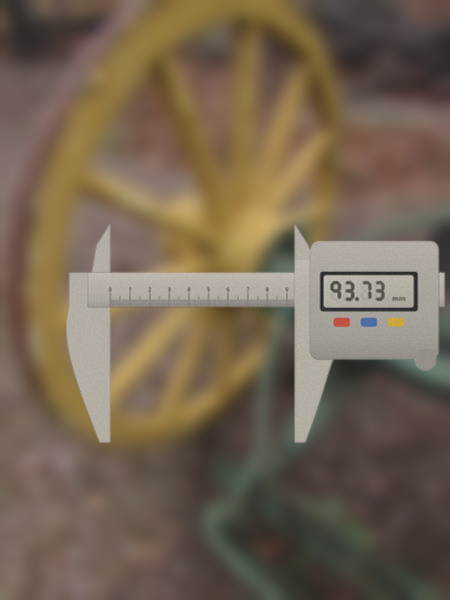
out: **93.73** mm
